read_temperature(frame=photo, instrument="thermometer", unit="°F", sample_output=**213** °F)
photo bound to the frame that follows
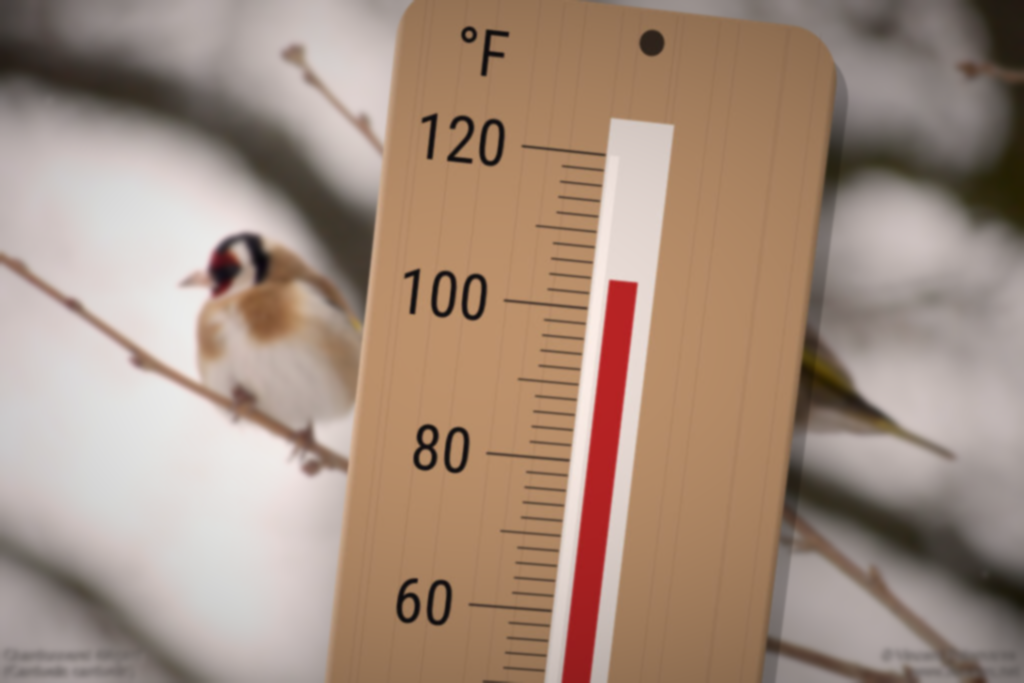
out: **104** °F
